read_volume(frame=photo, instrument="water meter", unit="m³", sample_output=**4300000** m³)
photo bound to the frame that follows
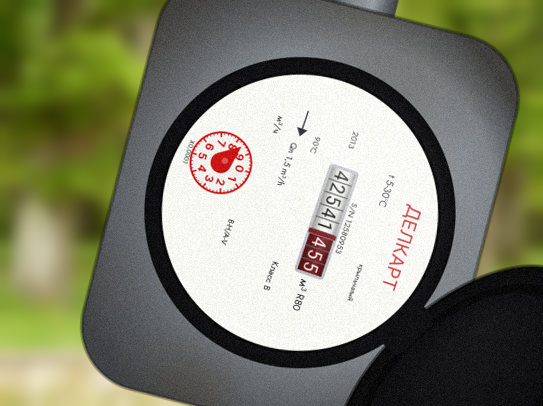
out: **42541.4558** m³
